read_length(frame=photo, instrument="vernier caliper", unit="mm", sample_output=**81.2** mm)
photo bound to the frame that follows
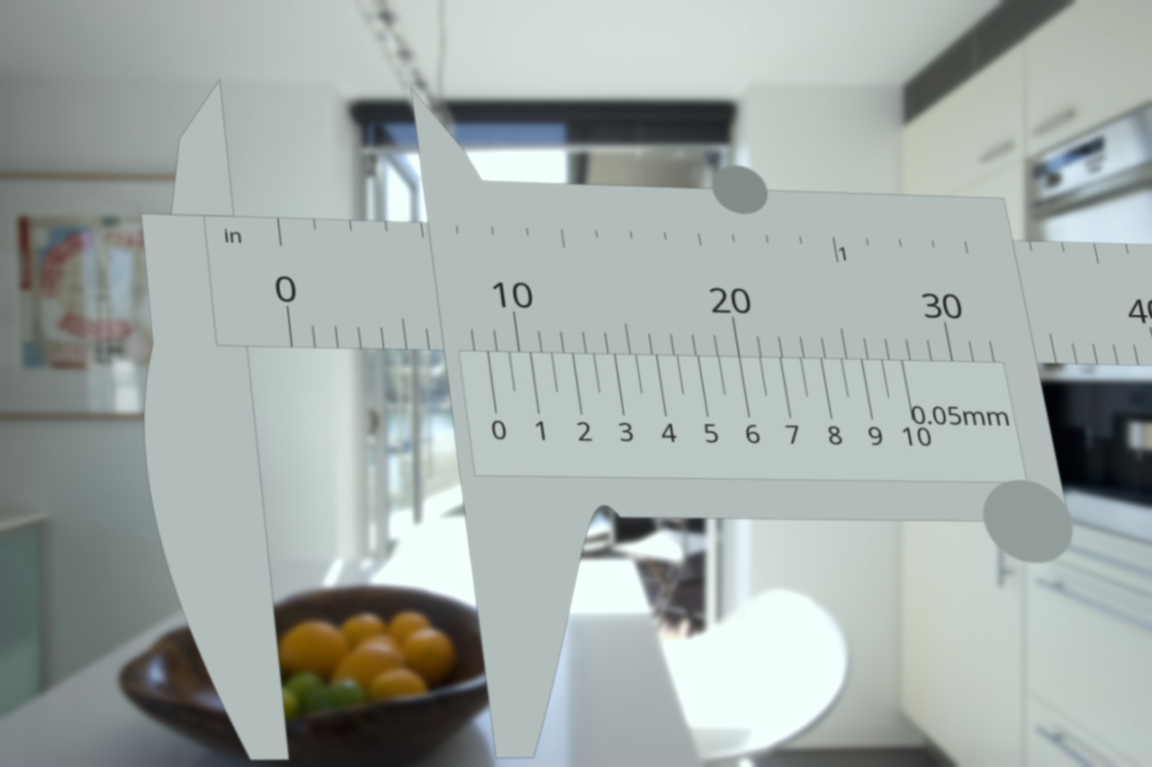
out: **8.6** mm
